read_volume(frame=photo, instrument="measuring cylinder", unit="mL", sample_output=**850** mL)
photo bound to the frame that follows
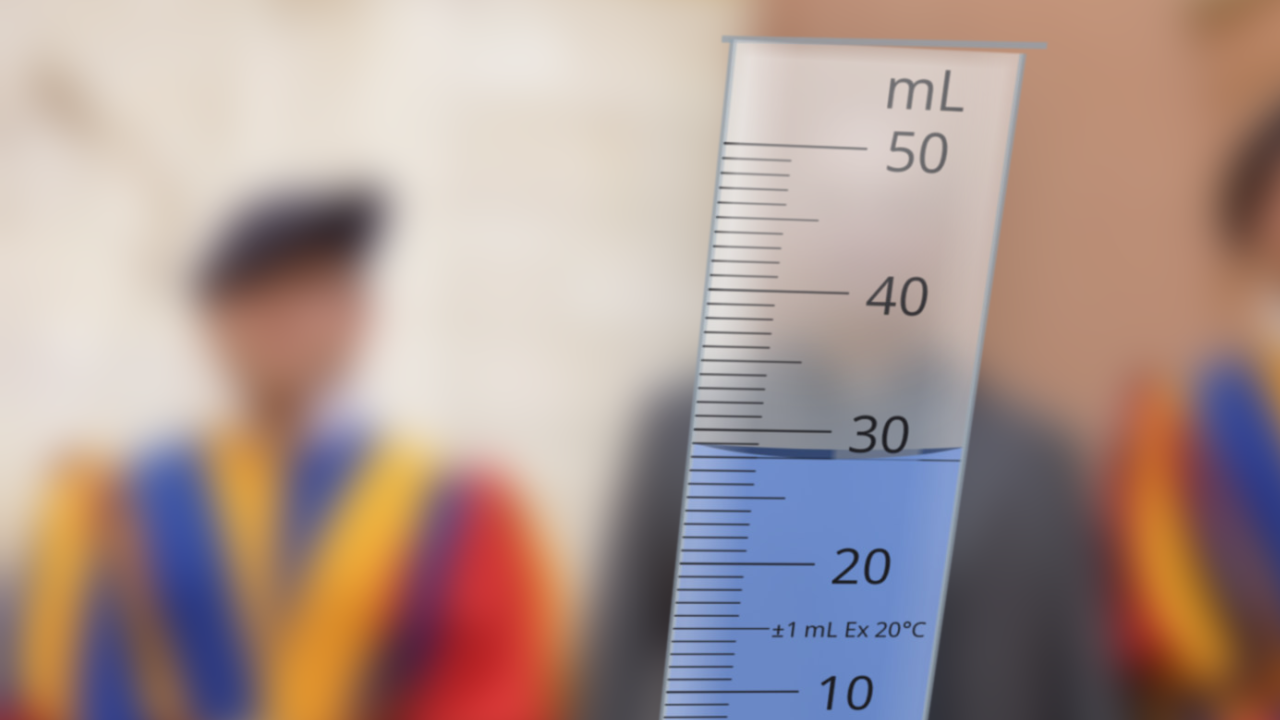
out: **28** mL
